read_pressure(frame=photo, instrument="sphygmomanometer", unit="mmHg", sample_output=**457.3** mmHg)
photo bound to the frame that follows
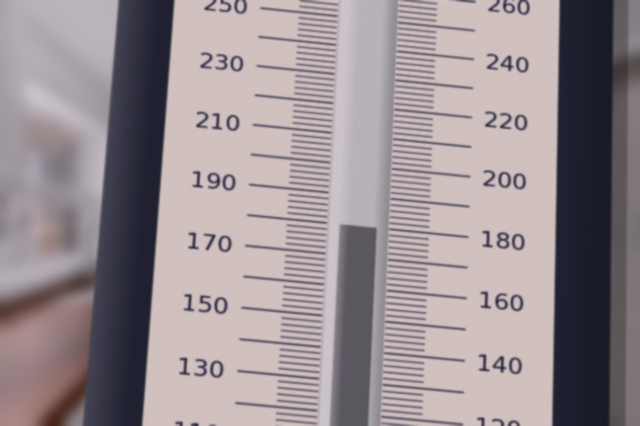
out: **180** mmHg
